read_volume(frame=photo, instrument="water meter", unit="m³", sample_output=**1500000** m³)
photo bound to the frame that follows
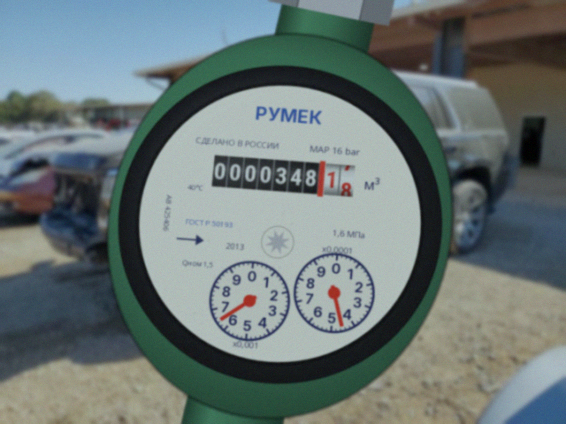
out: **348.1764** m³
